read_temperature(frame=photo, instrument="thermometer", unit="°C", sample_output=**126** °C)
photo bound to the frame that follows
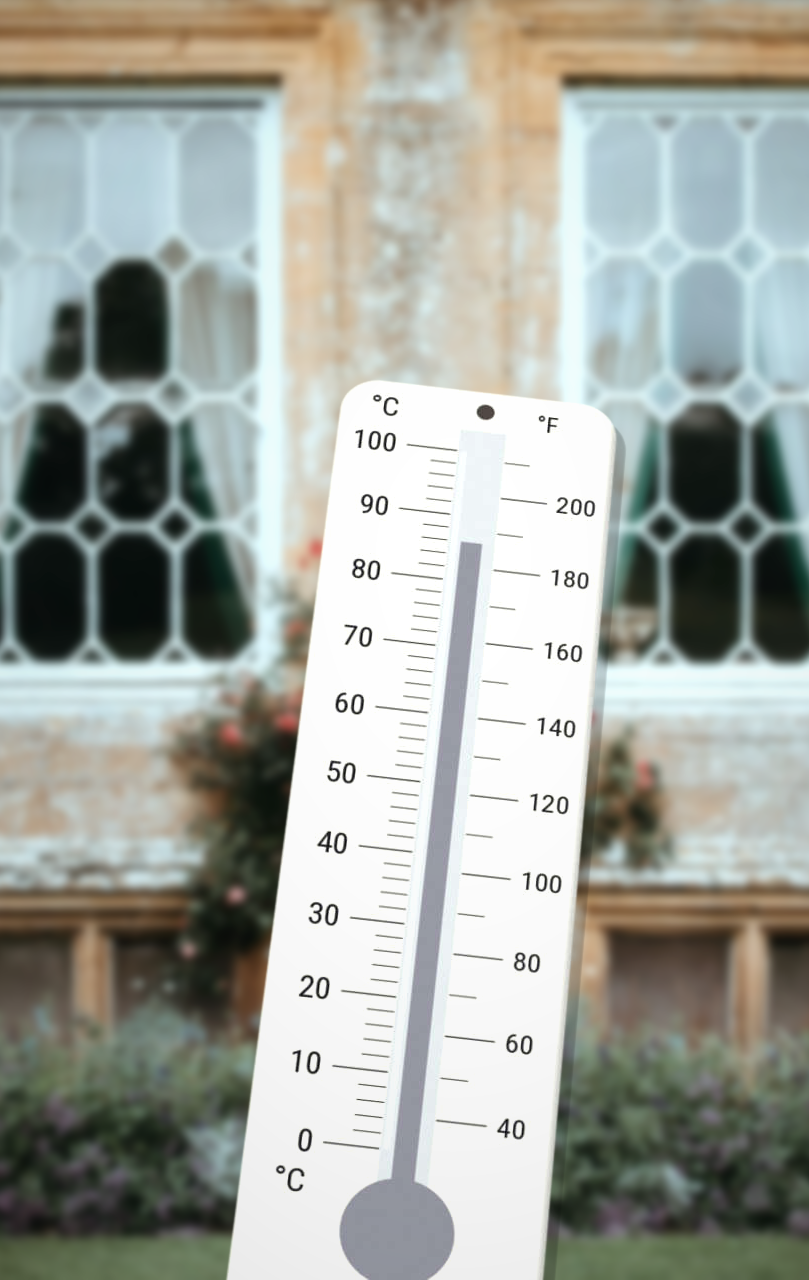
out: **86** °C
